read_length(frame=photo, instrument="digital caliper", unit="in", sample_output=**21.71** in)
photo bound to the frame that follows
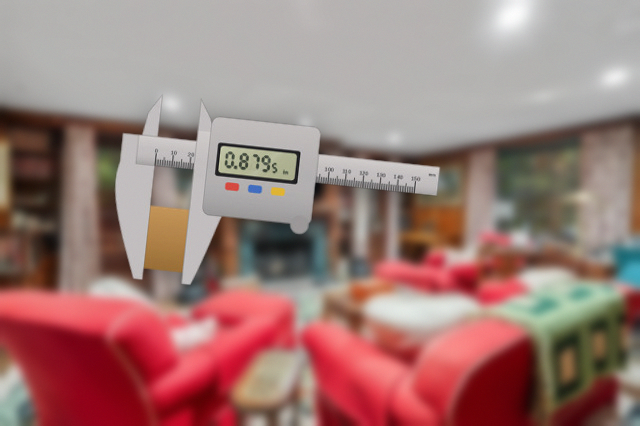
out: **0.8795** in
